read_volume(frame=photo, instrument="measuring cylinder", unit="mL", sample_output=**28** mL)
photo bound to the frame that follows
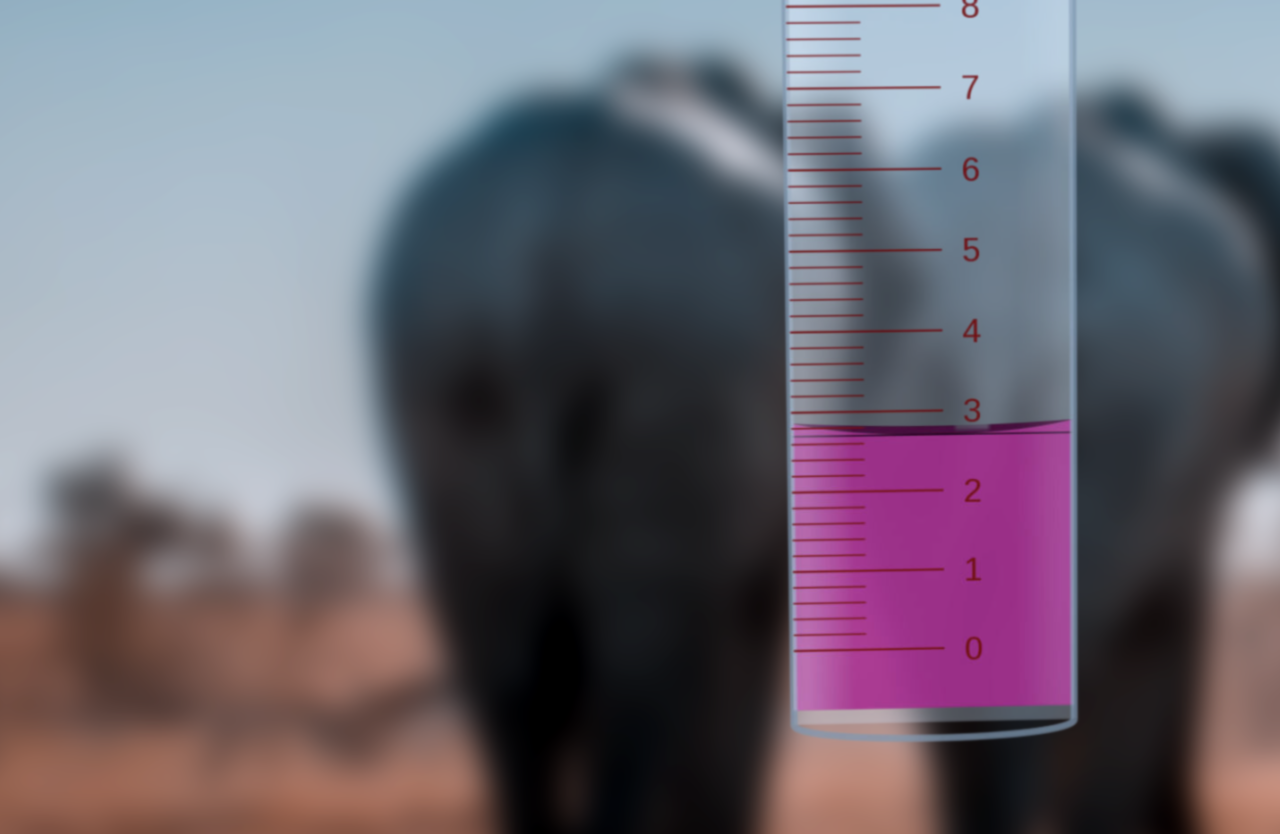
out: **2.7** mL
